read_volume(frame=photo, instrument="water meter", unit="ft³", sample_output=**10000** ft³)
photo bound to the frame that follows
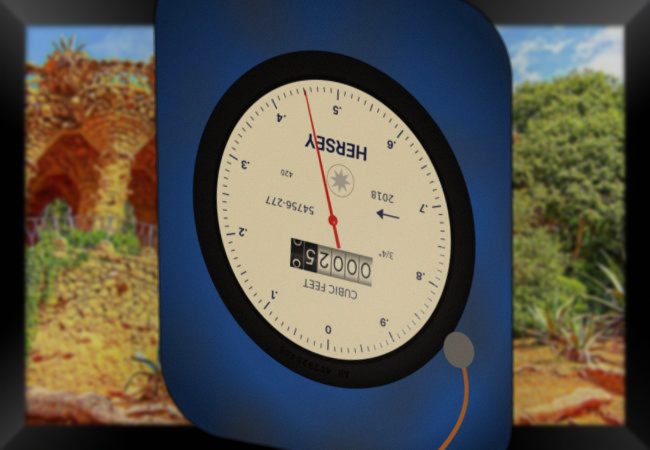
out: **258.45** ft³
